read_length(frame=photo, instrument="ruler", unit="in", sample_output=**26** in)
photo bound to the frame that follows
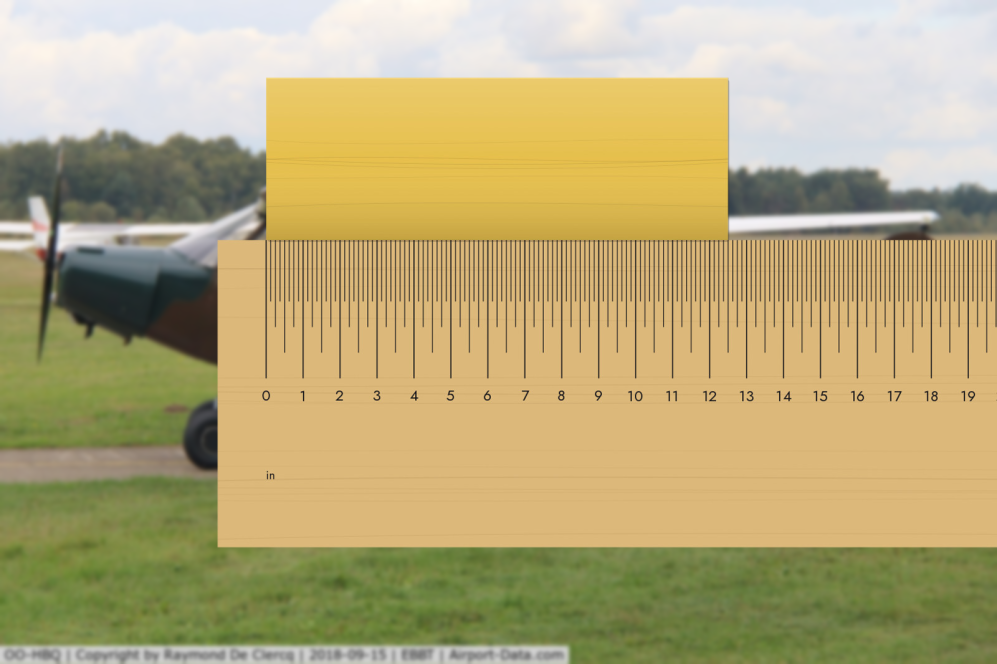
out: **12.5** in
